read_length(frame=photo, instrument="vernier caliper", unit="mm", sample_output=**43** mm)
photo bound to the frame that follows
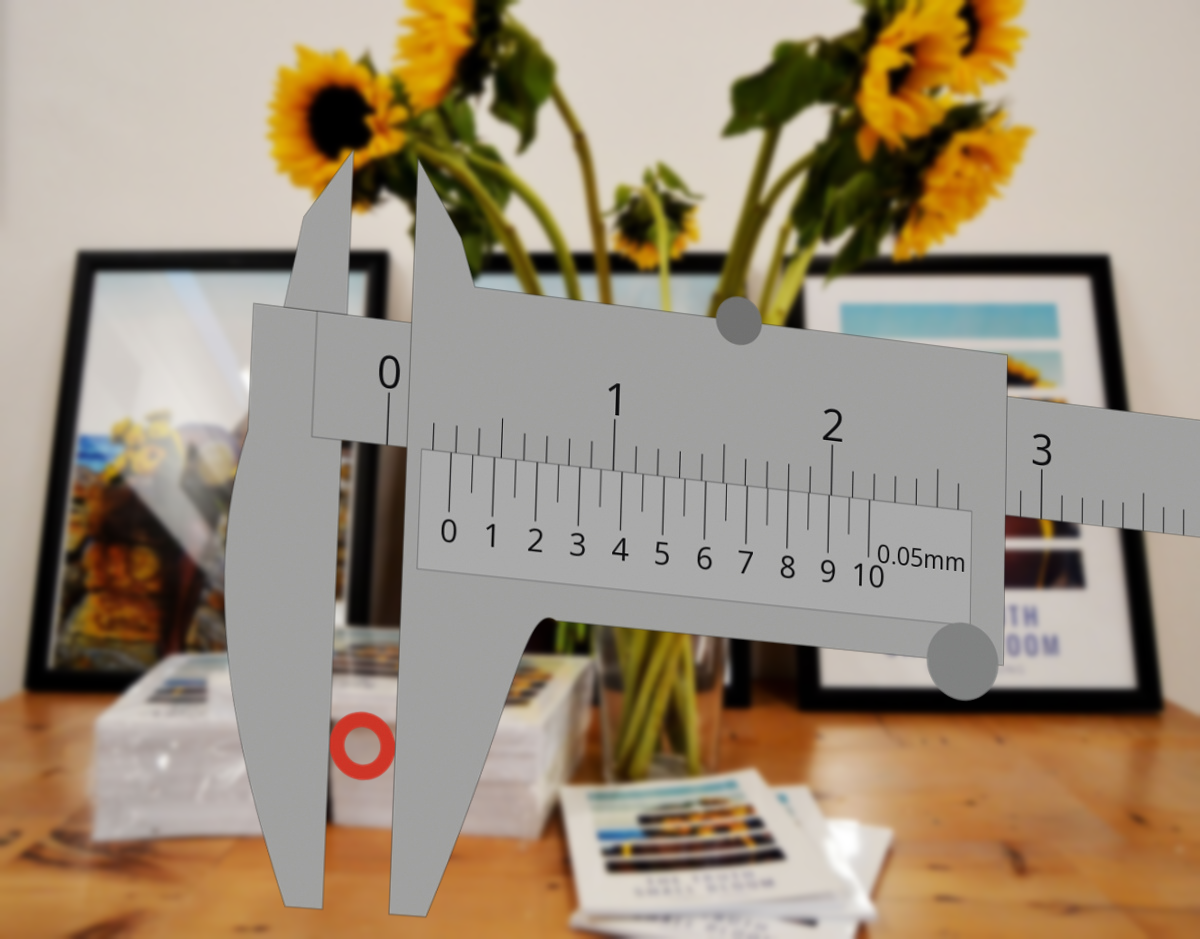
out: **2.8** mm
